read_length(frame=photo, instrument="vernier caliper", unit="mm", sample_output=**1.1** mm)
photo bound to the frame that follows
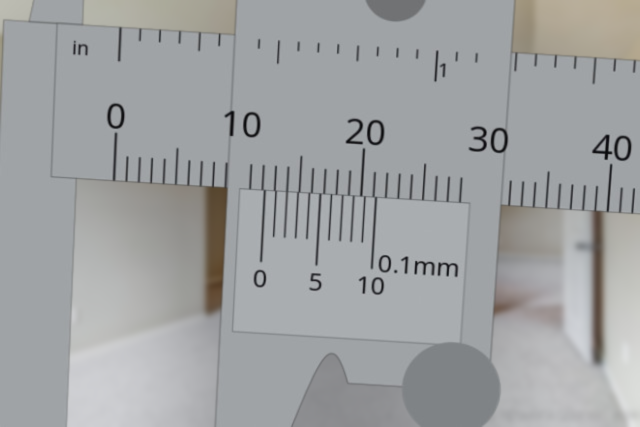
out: **12.2** mm
